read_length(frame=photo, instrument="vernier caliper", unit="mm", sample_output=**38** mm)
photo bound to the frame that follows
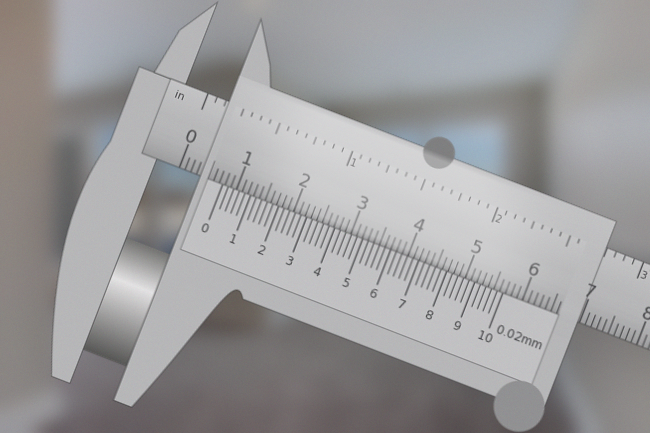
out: **7.6** mm
